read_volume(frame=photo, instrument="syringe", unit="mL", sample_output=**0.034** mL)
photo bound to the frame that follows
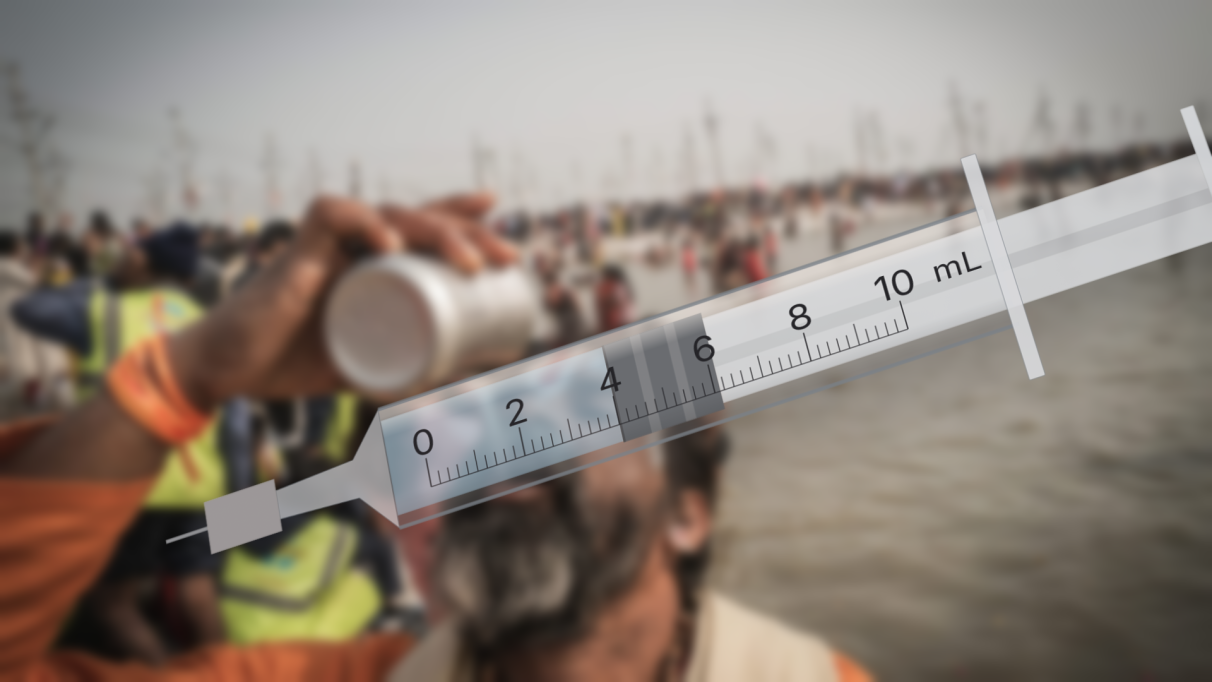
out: **4** mL
